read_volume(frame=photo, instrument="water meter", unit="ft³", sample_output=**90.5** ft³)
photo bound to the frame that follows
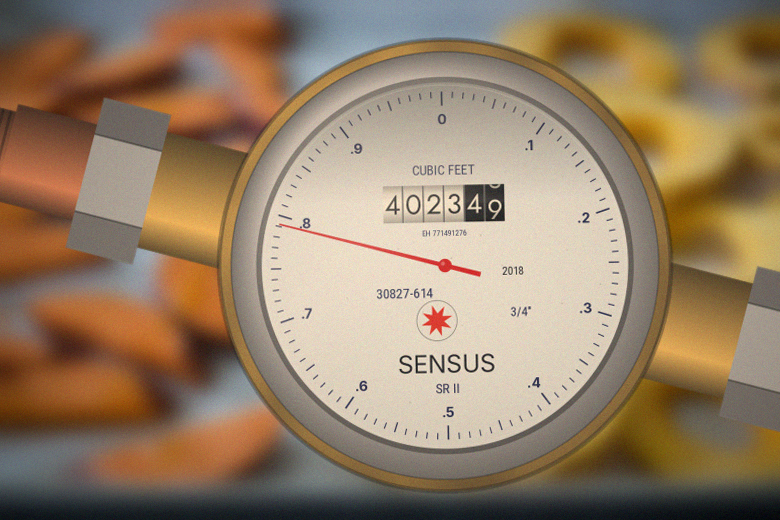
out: **402348.79** ft³
